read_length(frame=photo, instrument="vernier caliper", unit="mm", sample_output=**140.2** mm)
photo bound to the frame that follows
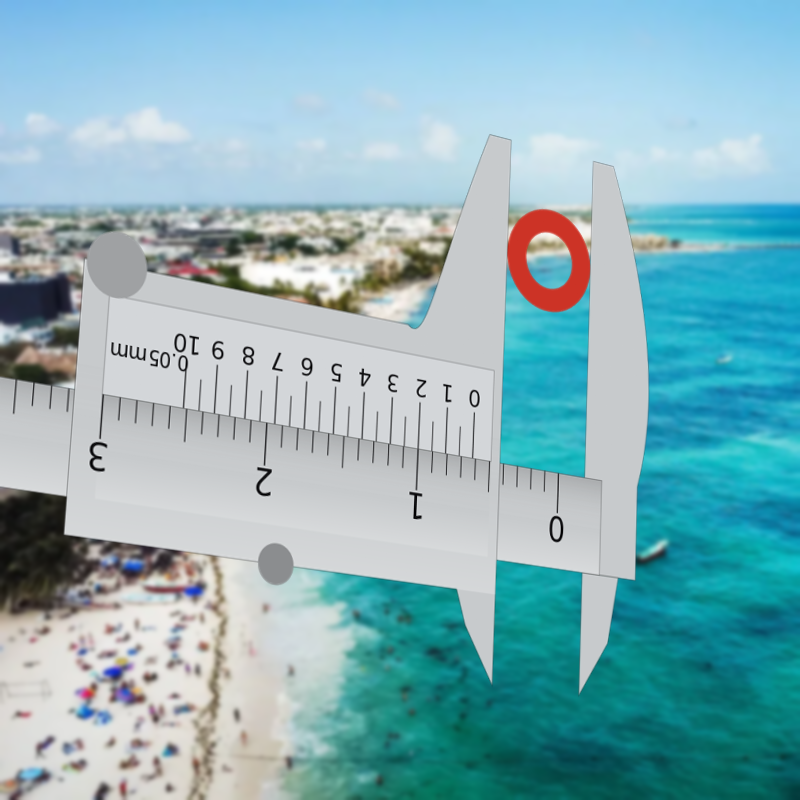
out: **6.2** mm
